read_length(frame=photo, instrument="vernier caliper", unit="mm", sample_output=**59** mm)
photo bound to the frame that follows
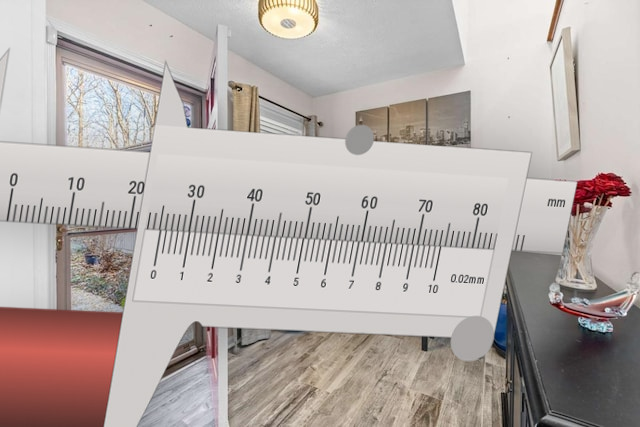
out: **25.2** mm
